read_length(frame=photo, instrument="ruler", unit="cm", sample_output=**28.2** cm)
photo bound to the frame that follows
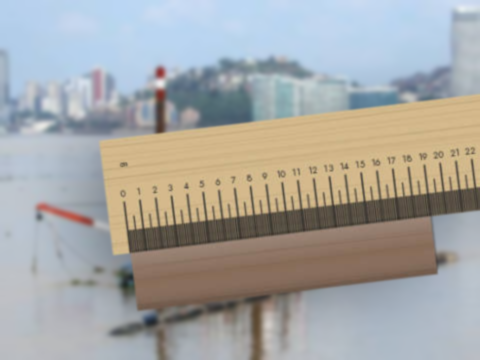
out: **19** cm
